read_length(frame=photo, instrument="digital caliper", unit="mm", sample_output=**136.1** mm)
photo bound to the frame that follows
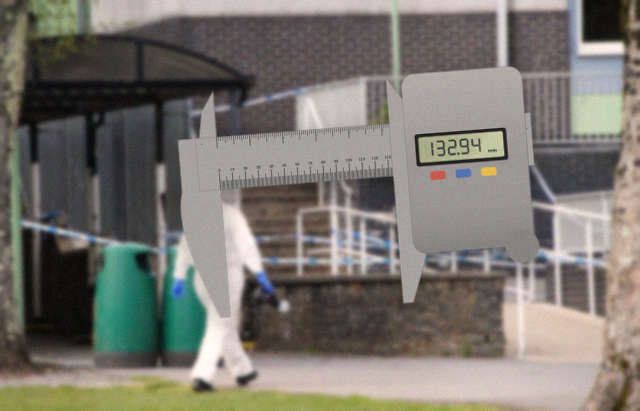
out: **132.94** mm
